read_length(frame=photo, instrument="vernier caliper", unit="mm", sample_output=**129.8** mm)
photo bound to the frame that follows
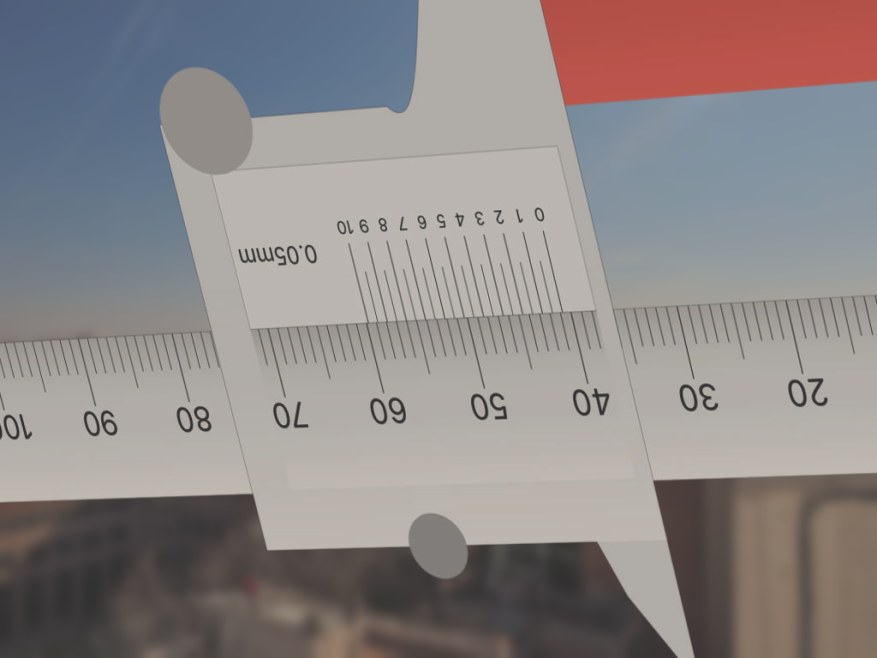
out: **40.8** mm
